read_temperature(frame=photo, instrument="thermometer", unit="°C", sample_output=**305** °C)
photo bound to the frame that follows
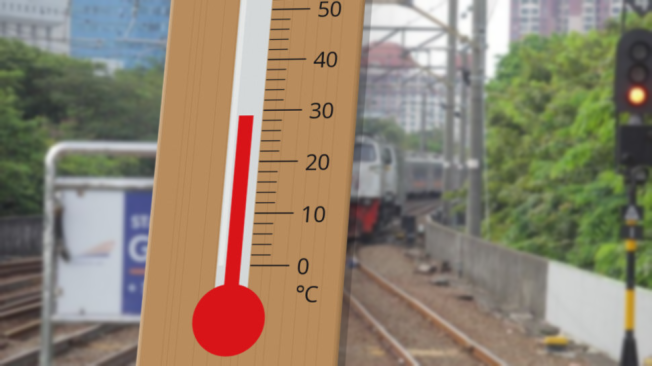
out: **29** °C
